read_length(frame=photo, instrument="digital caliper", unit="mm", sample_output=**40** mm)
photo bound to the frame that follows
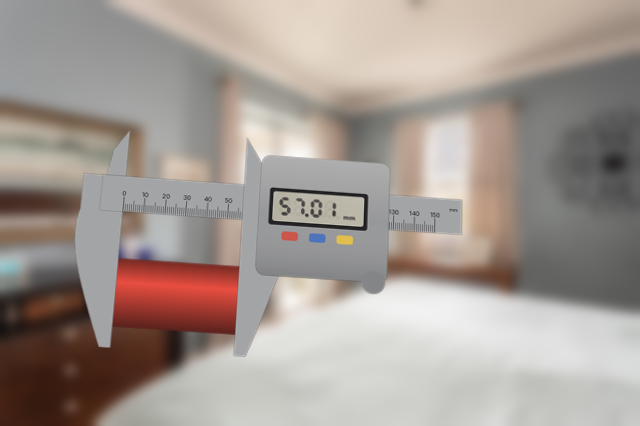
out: **57.01** mm
